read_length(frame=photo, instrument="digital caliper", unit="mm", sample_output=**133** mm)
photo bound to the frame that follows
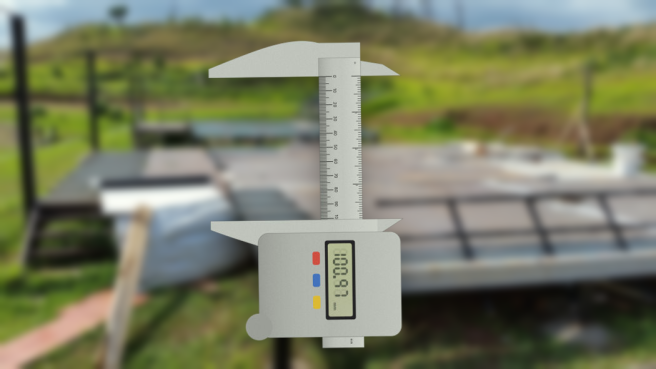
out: **100.97** mm
